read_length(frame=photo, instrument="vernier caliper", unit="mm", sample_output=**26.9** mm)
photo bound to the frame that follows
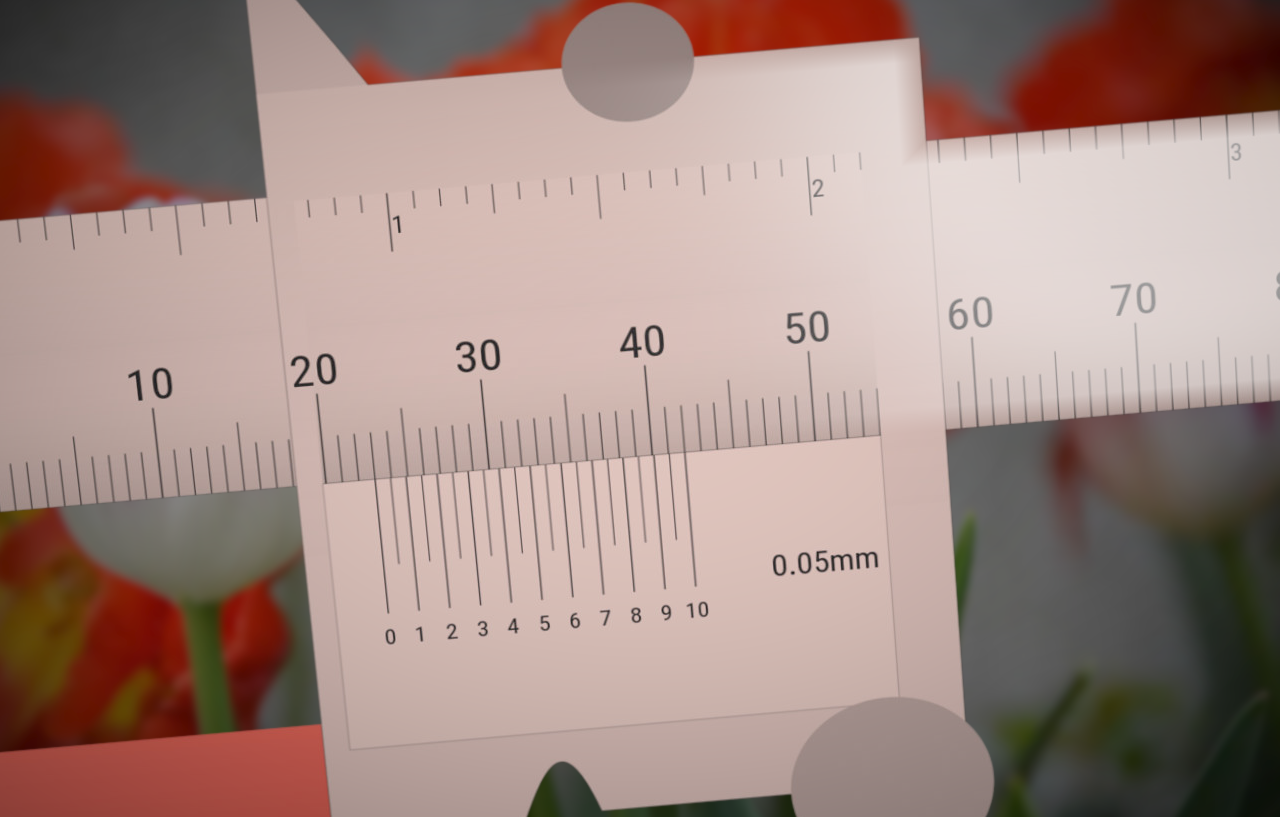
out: **23.0** mm
